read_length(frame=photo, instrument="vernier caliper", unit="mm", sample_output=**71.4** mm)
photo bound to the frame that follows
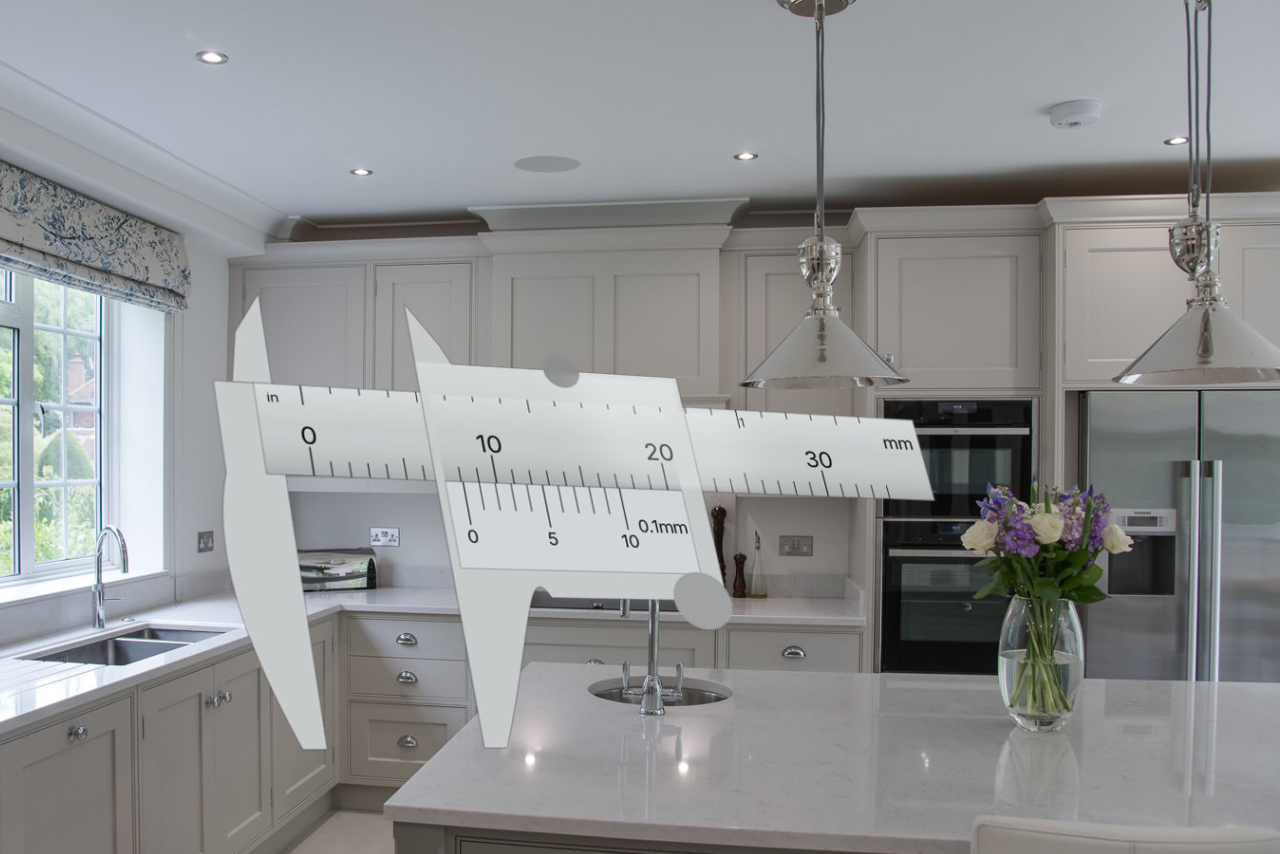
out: **8.1** mm
